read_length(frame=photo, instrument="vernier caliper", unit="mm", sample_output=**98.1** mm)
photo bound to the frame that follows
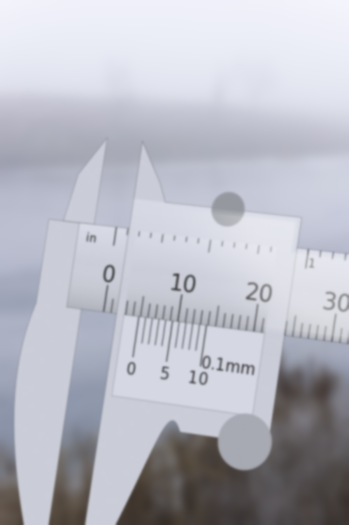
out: **4.8** mm
